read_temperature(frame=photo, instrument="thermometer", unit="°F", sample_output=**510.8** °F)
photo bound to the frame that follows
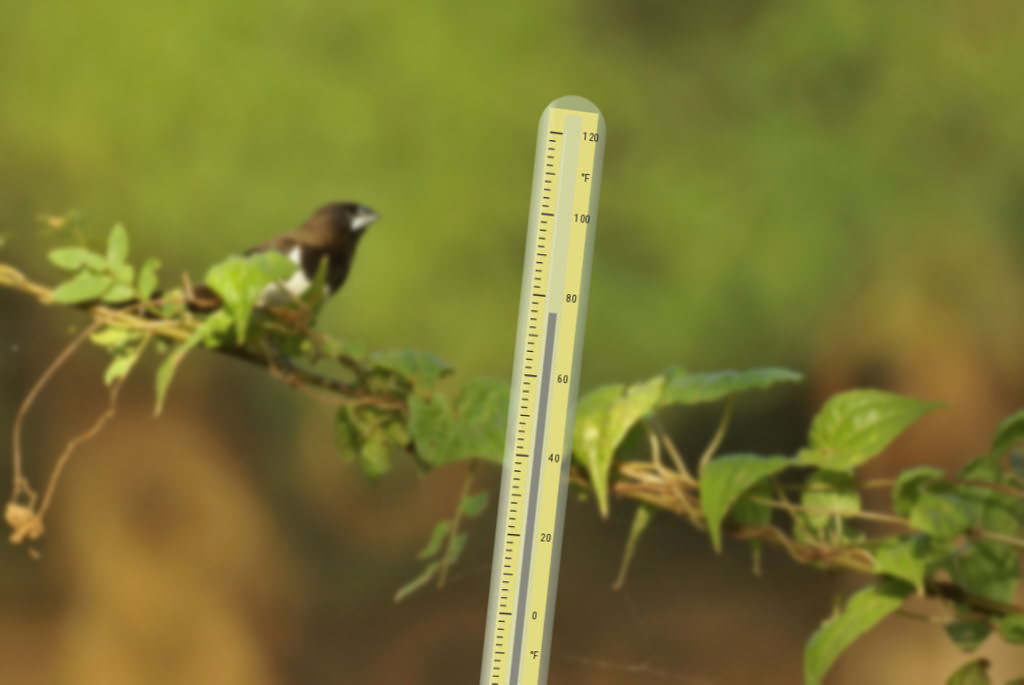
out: **76** °F
